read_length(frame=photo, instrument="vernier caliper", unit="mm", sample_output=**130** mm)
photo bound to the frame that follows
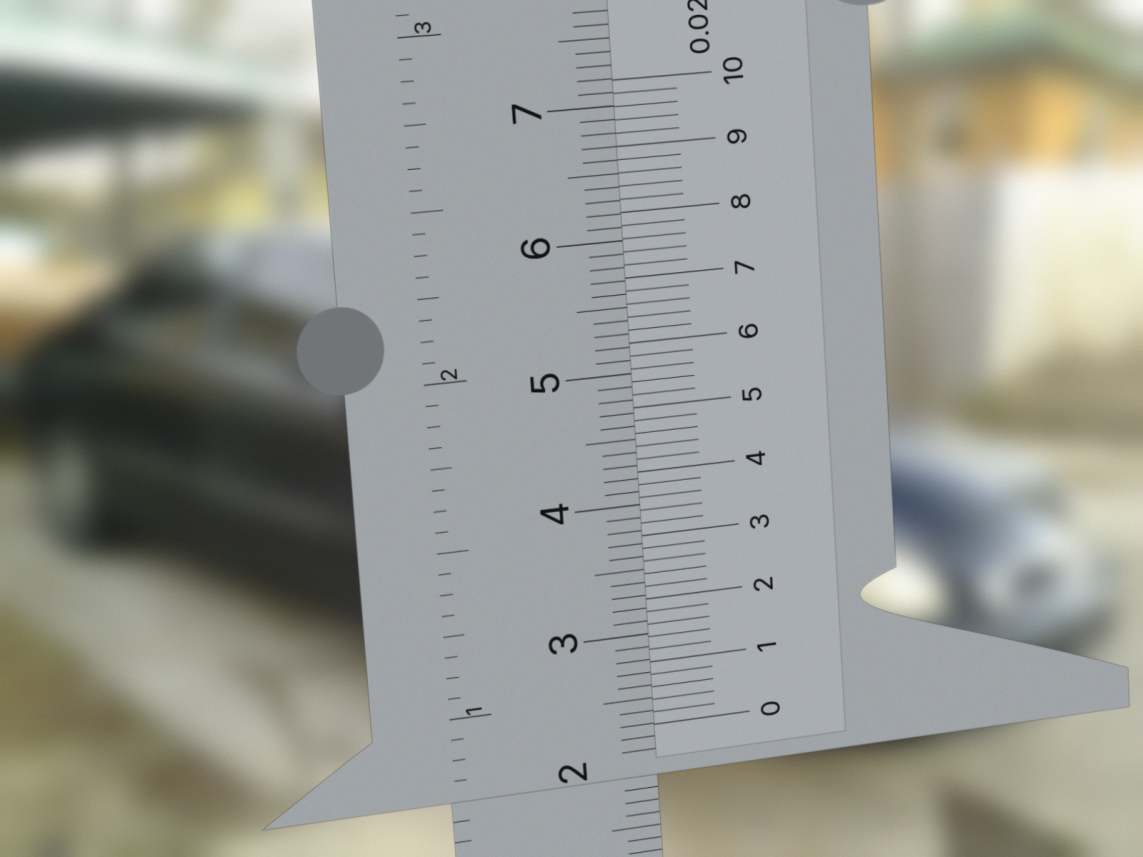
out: **22.9** mm
